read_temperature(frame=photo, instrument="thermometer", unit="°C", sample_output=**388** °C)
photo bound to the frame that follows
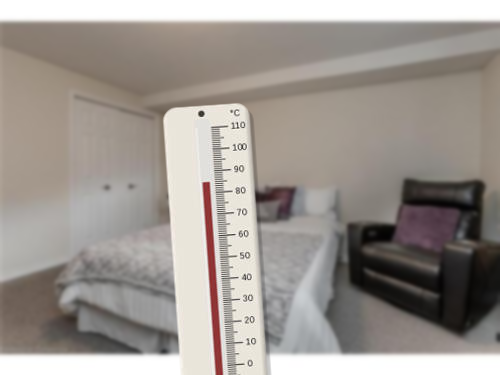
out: **85** °C
